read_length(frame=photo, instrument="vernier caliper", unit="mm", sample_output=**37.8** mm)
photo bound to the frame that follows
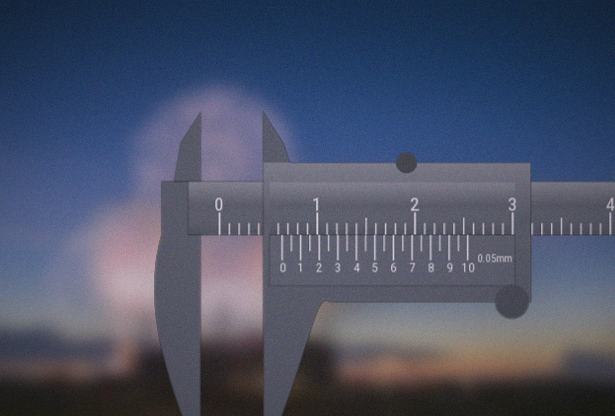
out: **6.4** mm
